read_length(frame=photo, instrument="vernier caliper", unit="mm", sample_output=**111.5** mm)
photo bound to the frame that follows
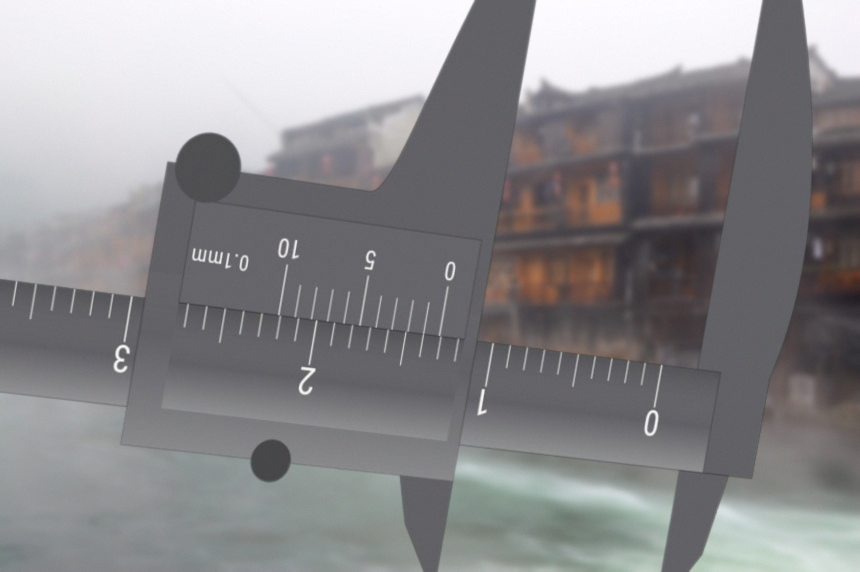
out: **13.1** mm
